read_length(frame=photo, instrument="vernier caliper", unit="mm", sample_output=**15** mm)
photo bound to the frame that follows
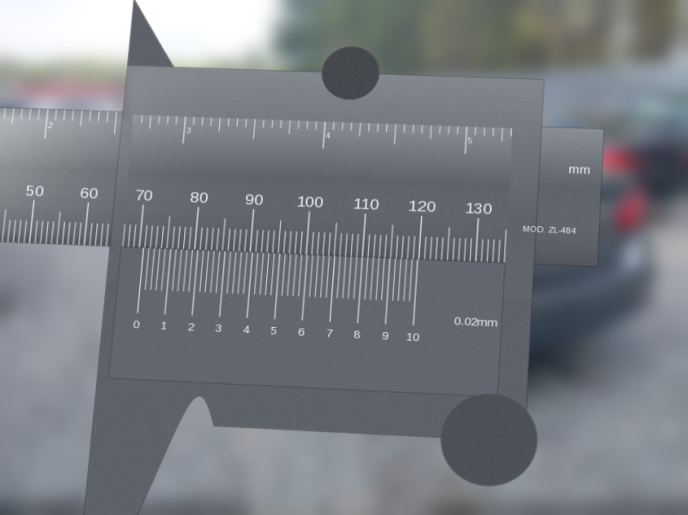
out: **70.8** mm
